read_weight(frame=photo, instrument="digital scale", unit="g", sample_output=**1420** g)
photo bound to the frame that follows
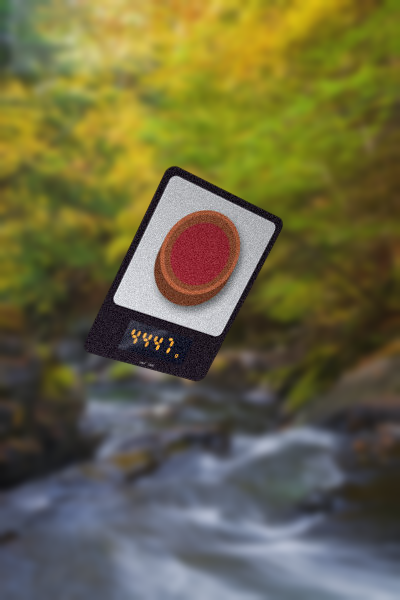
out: **4447** g
